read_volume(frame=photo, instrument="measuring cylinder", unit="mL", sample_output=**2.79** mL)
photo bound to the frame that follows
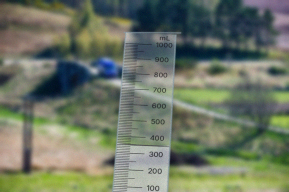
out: **350** mL
